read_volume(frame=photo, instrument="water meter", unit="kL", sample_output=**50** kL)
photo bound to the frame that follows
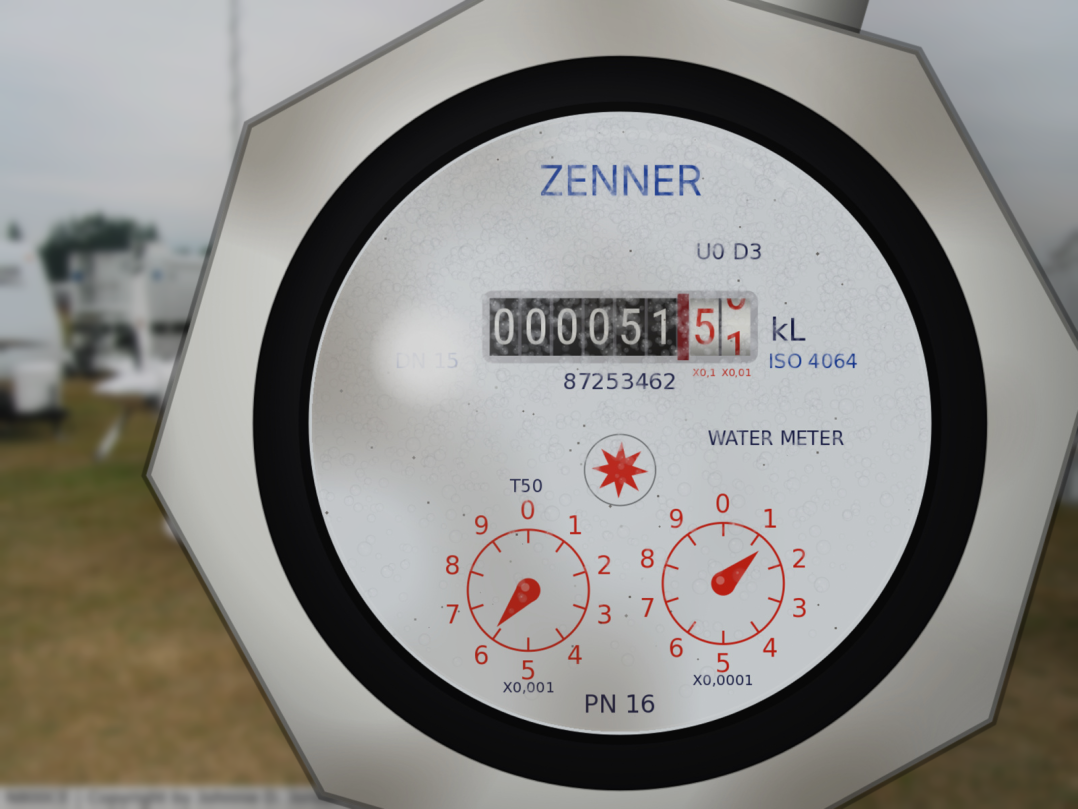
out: **51.5061** kL
